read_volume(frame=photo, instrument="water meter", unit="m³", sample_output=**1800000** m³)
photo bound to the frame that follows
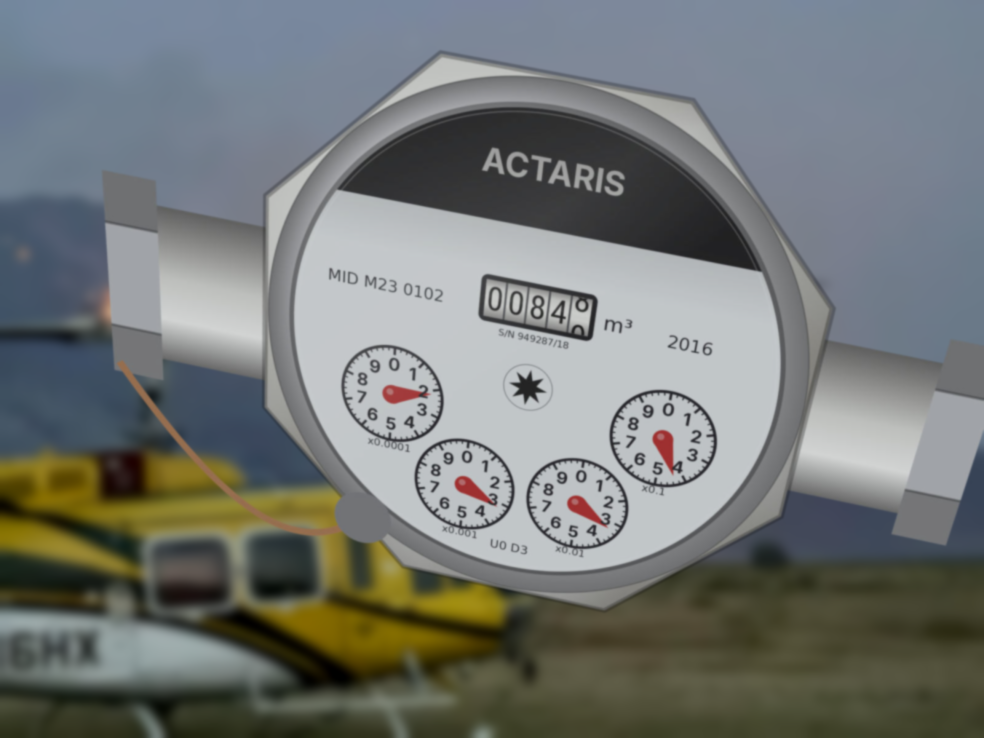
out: **848.4332** m³
